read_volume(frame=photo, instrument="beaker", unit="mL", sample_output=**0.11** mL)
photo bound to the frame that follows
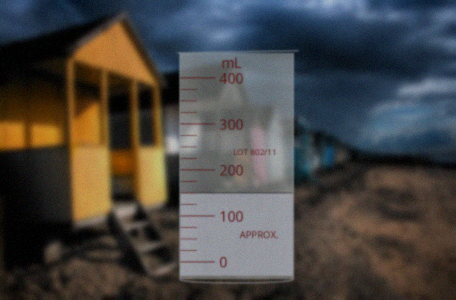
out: **150** mL
